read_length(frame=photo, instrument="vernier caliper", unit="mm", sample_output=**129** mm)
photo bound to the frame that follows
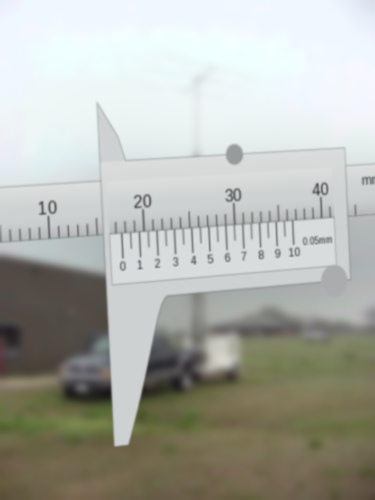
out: **17.6** mm
